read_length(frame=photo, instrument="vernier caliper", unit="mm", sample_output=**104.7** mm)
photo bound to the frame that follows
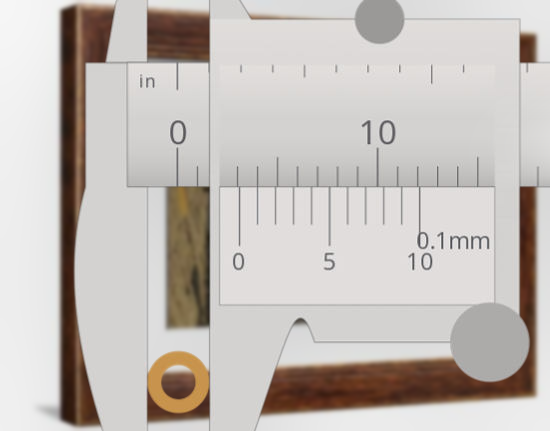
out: **3.1** mm
